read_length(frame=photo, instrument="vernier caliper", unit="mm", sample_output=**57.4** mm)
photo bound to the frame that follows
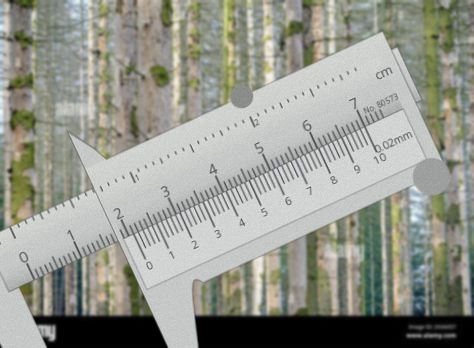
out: **21.0** mm
